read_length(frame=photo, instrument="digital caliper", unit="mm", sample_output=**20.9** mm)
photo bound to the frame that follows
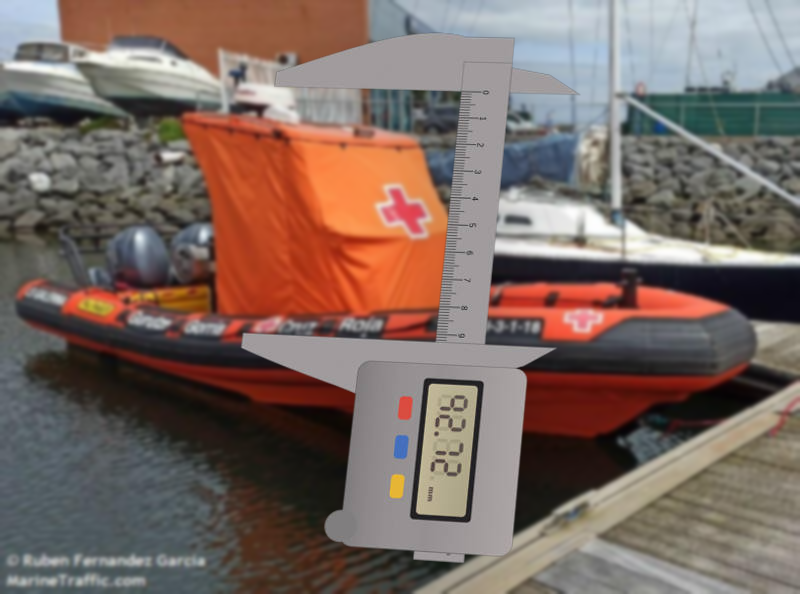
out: **92.72** mm
